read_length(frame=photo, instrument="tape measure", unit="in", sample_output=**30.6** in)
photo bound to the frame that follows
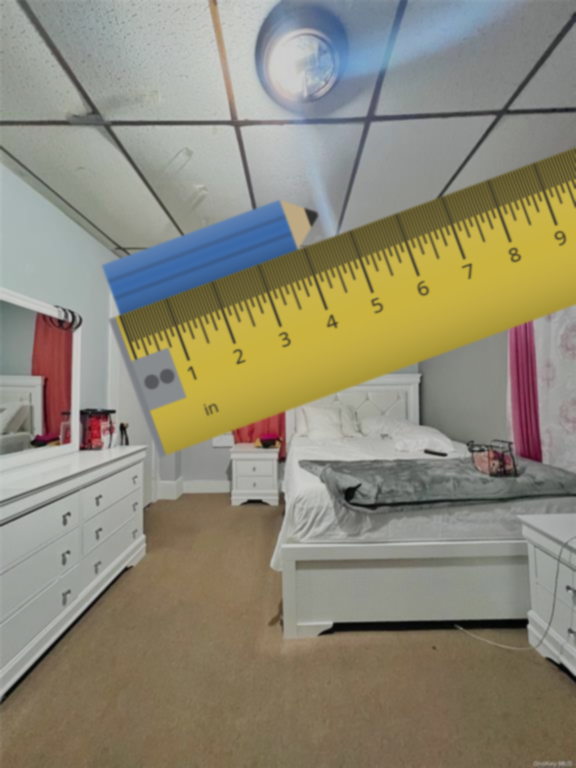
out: **4.5** in
